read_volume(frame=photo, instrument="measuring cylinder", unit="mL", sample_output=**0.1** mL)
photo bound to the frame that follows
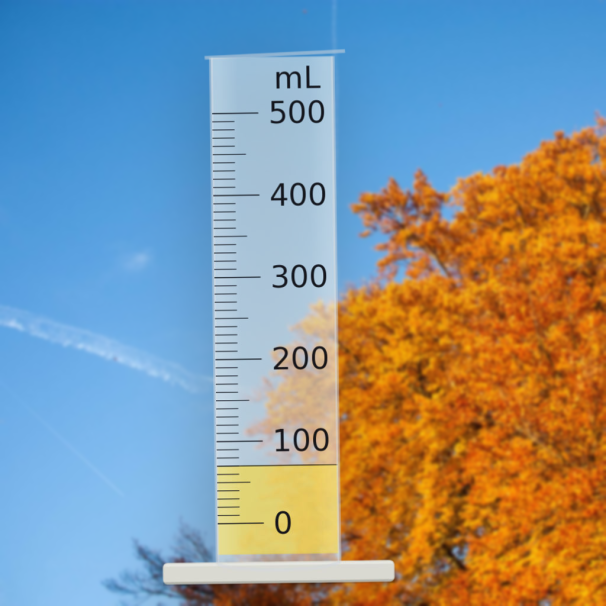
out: **70** mL
